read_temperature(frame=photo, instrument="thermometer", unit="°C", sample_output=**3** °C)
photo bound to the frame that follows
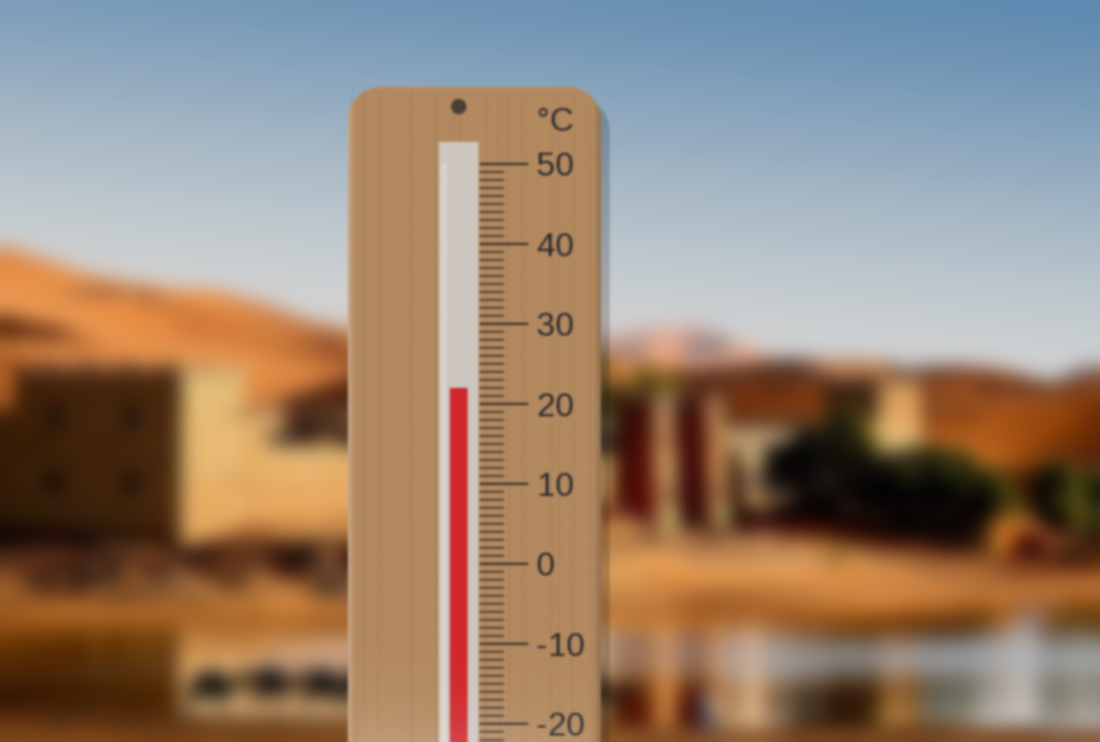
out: **22** °C
